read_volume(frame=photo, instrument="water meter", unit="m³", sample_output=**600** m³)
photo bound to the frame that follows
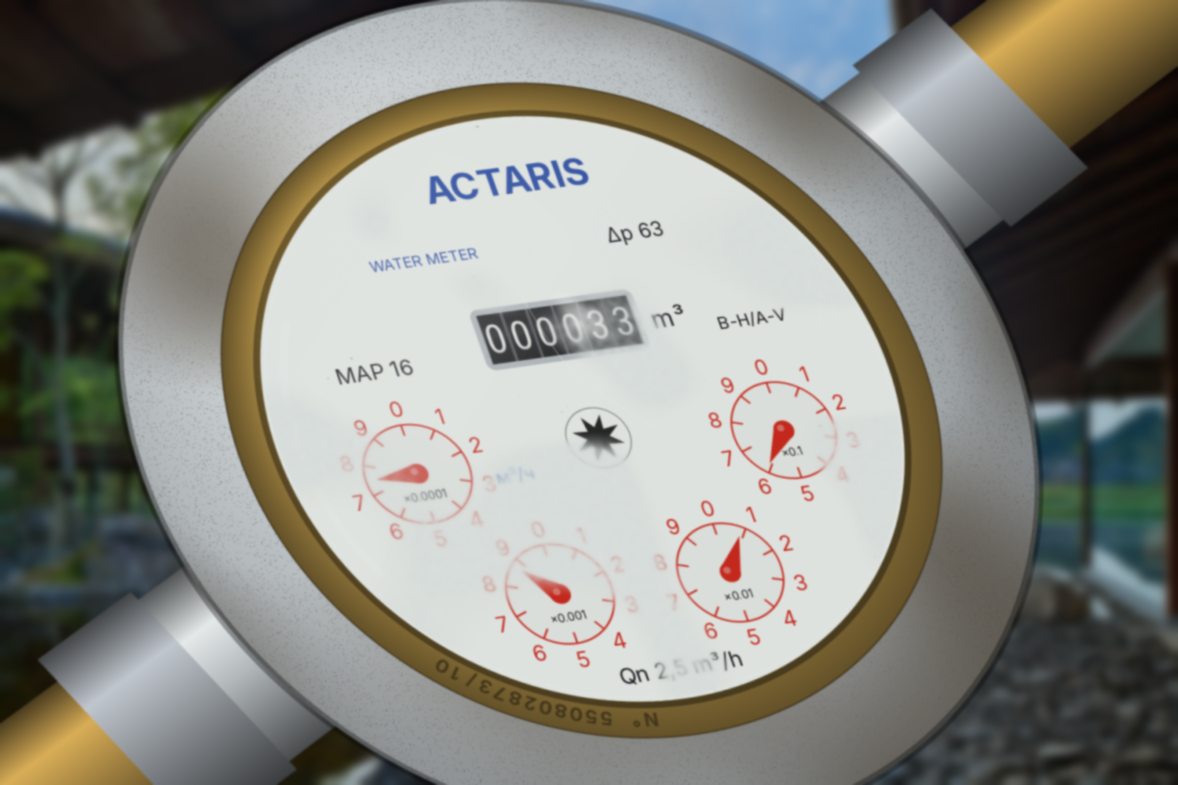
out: **33.6087** m³
